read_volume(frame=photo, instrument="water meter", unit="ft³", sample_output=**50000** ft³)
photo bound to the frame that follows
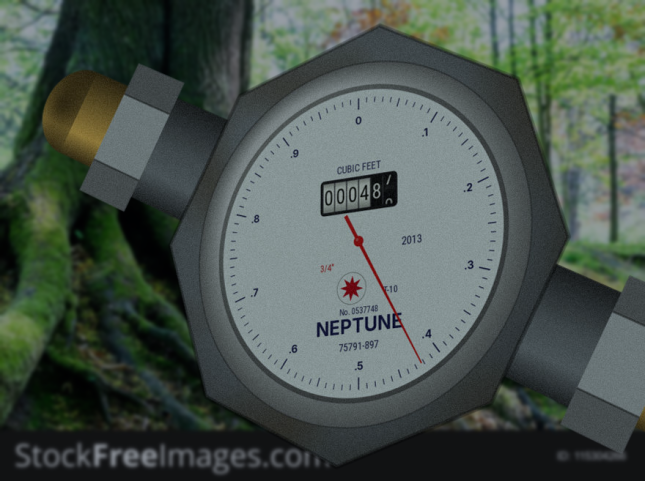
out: **487.42** ft³
